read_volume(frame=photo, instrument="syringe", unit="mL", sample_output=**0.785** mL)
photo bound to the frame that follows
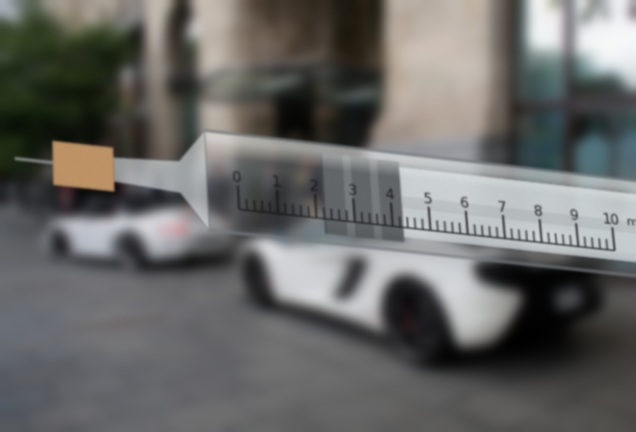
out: **2.2** mL
